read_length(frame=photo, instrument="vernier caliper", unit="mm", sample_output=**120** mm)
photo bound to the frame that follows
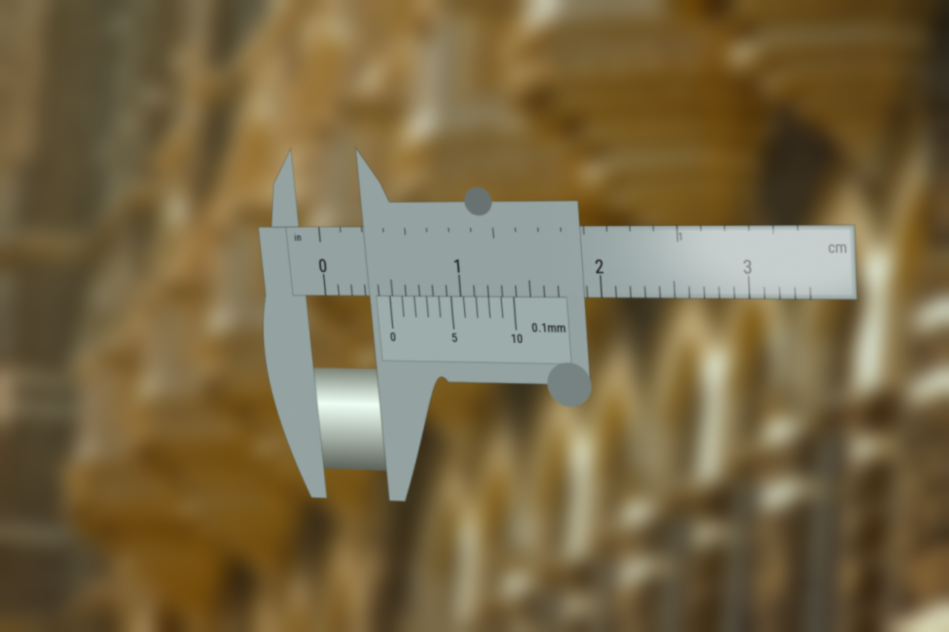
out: **4.8** mm
